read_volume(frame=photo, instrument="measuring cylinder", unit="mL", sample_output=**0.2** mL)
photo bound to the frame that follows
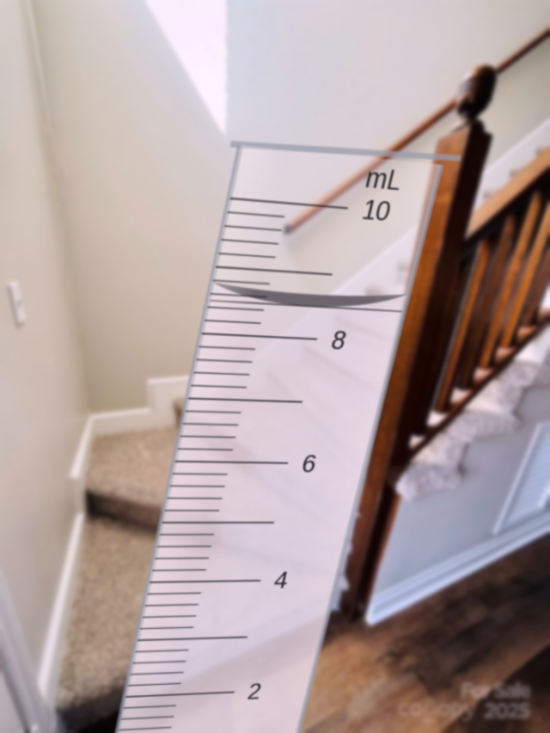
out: **8.5** mL
